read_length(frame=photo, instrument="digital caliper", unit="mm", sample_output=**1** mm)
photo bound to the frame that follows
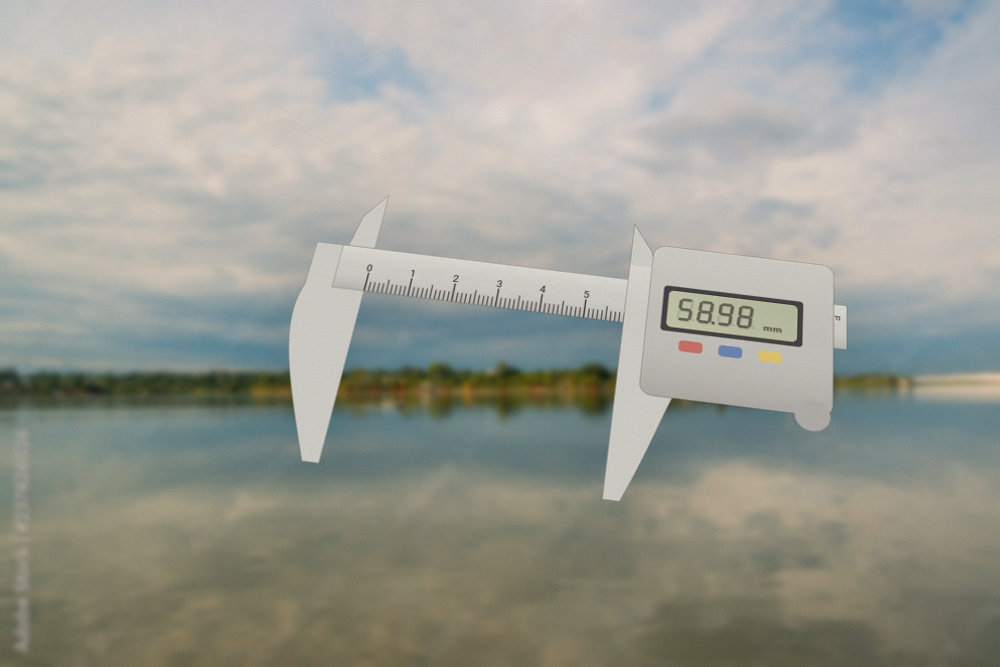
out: **58.98** mm
